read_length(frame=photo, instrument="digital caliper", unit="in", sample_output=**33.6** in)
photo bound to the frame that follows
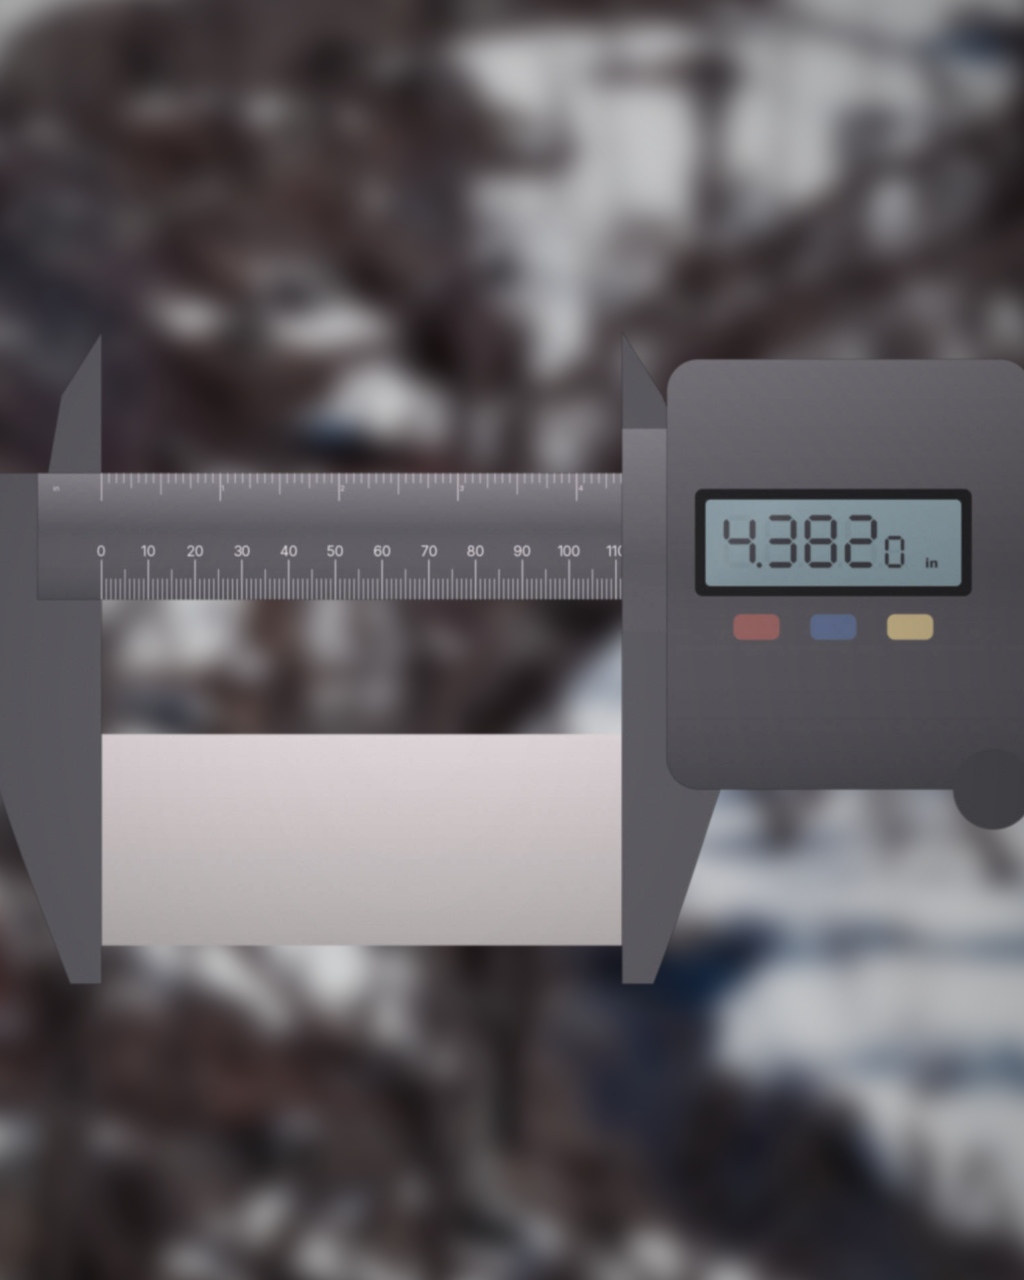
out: **4.3820** in
